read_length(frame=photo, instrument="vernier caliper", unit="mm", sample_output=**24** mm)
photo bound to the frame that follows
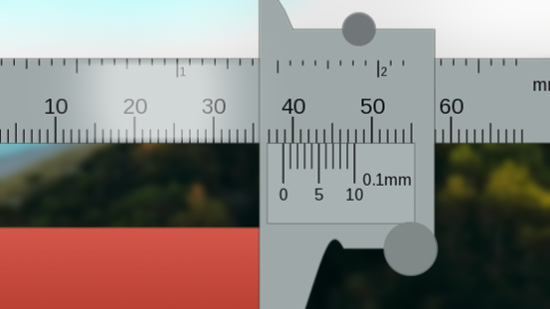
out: **38.8** mm
